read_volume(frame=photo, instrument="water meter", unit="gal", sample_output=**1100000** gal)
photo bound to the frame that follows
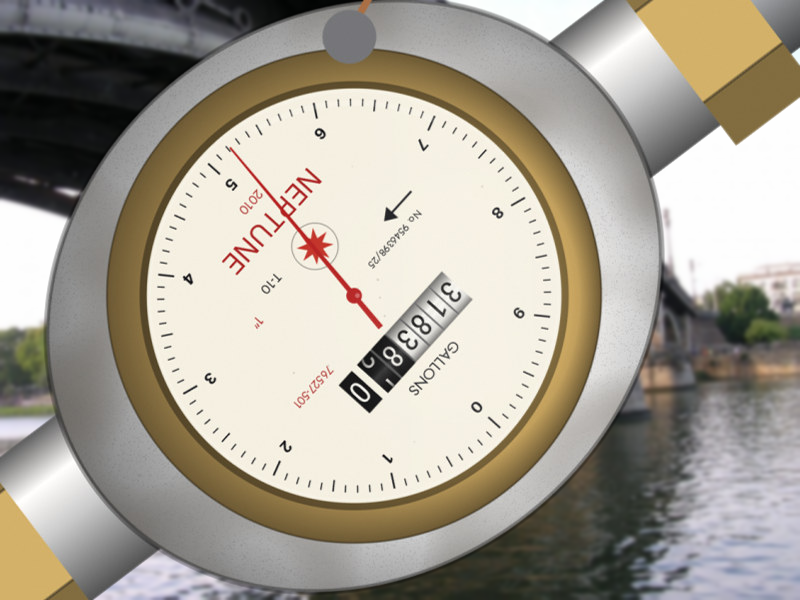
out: **3183815.2** gal
